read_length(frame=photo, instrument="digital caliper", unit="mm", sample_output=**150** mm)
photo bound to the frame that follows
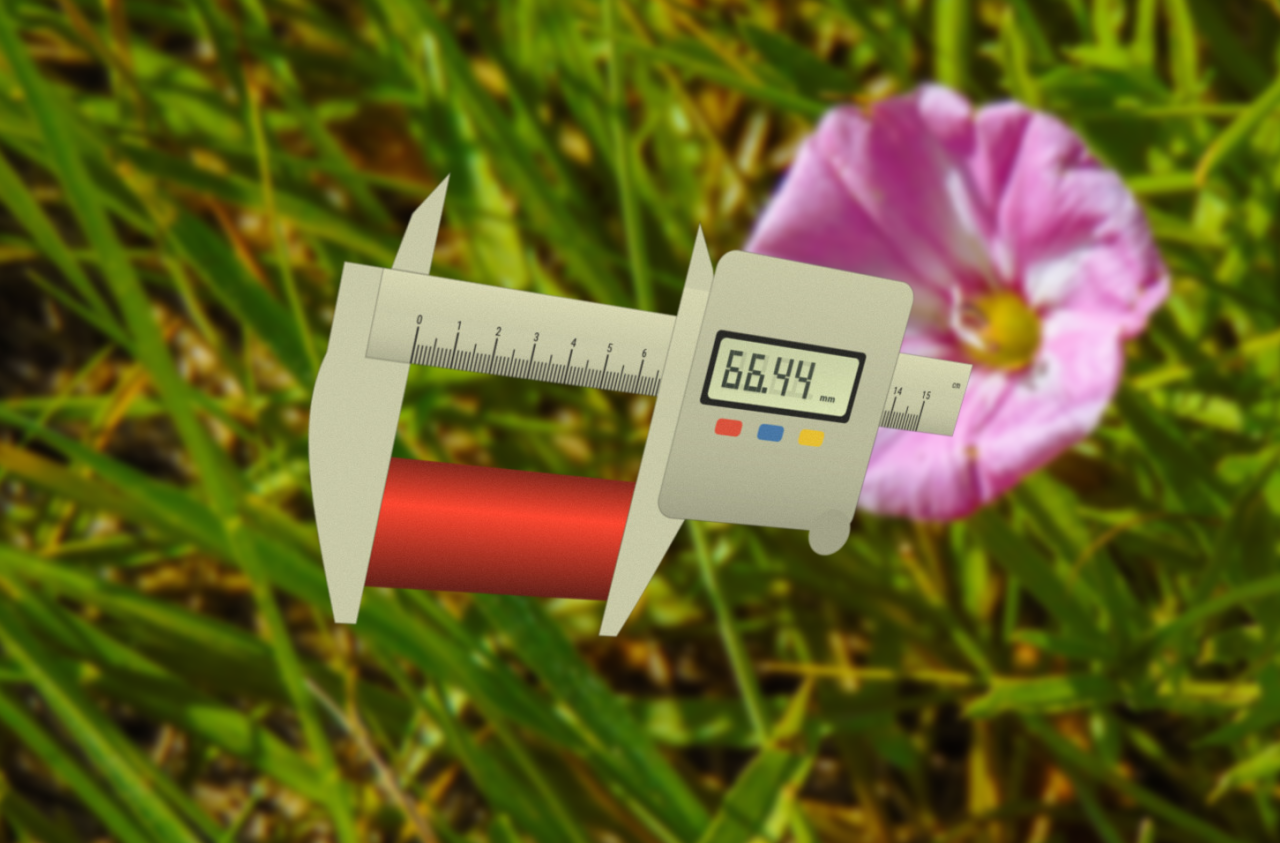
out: **66.44** mm
